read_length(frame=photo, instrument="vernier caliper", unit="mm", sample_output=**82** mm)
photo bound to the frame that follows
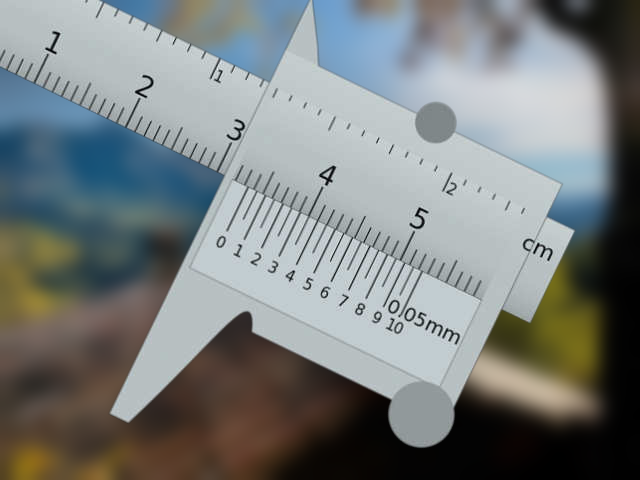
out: **33.4** mm
